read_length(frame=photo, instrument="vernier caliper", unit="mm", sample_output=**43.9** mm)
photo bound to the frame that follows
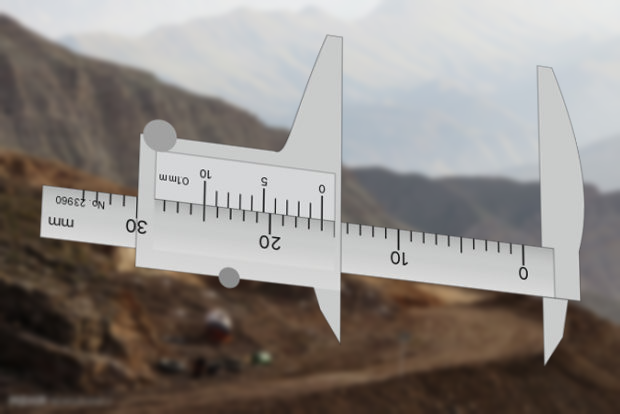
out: **16.0** mm
